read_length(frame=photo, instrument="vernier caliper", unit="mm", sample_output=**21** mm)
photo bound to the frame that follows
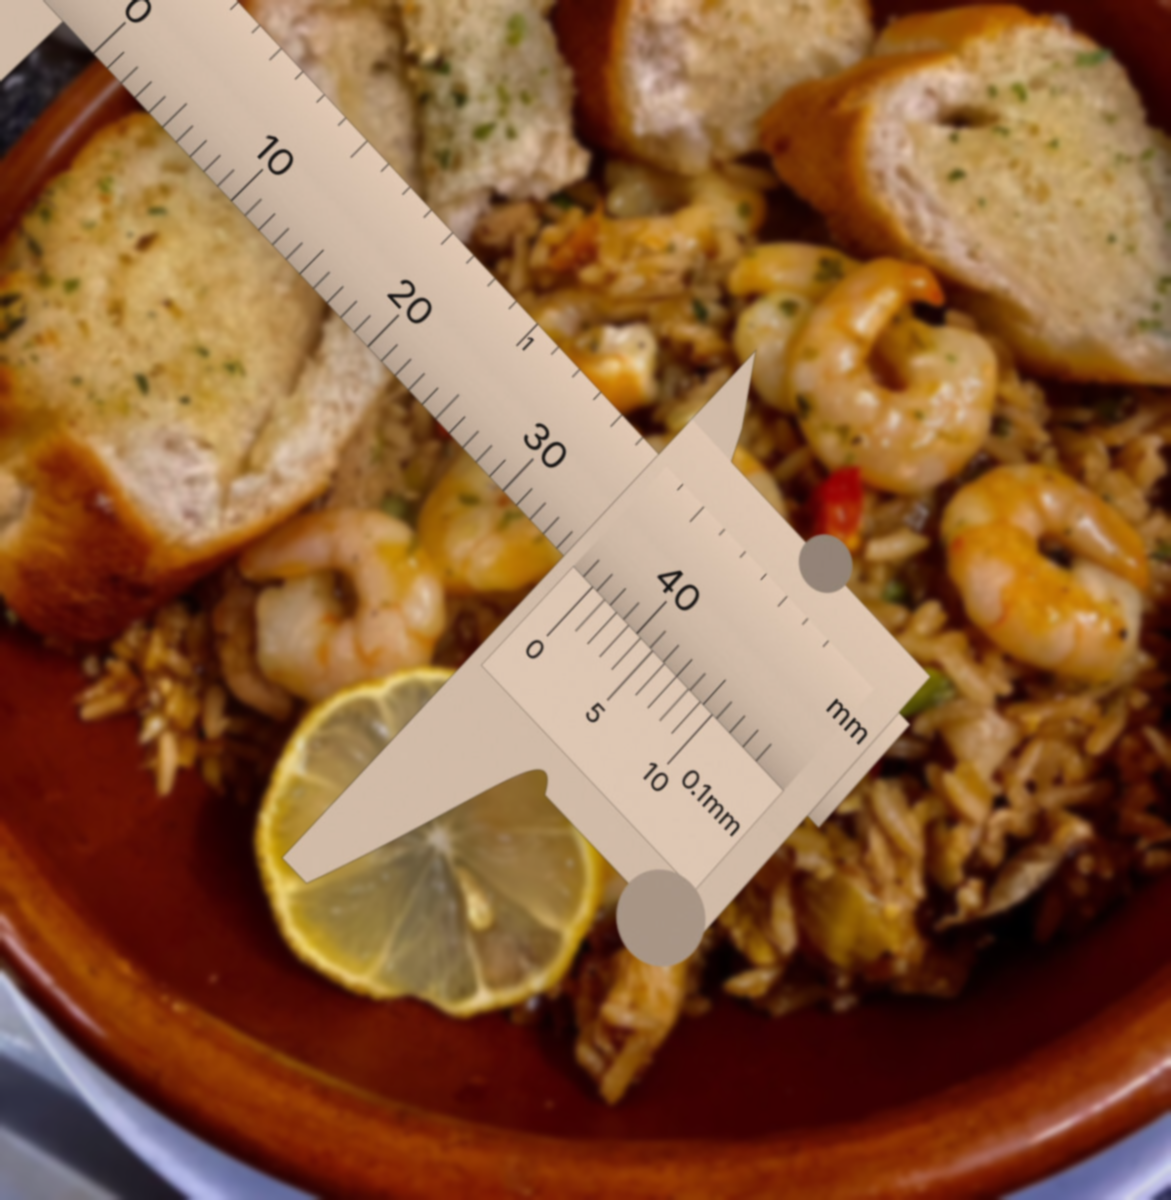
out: **36.7** mm
